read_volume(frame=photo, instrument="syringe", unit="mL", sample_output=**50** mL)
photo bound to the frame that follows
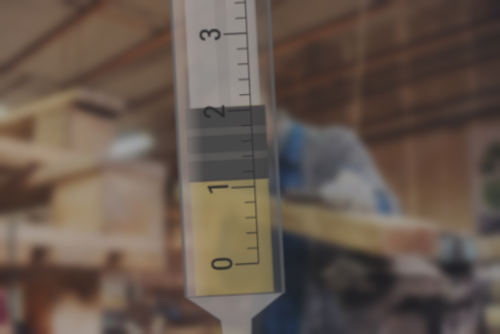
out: **1.1** mL
